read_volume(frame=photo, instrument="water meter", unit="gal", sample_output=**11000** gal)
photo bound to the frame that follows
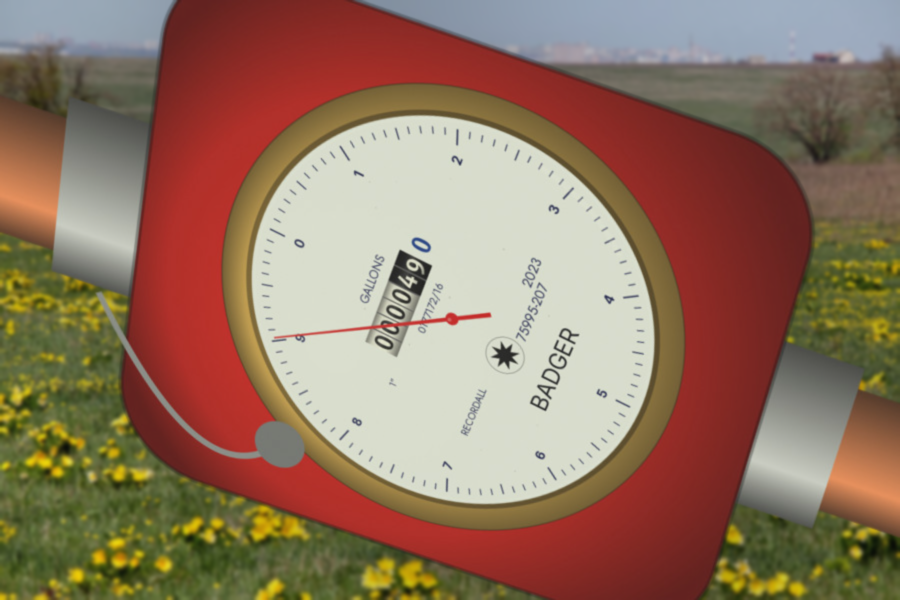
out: **489.0** gal
